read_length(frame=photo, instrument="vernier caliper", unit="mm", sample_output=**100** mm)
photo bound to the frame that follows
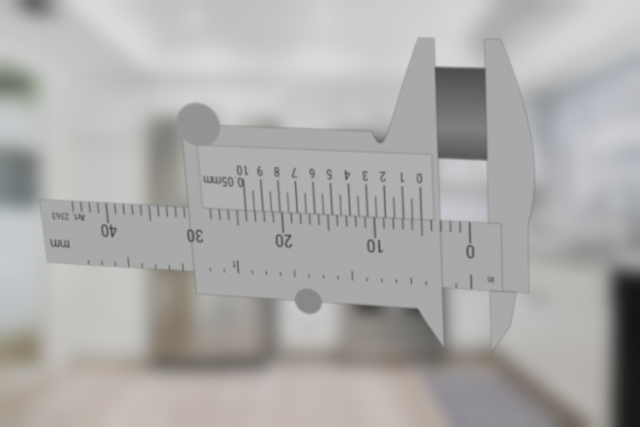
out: **5.0** mm
